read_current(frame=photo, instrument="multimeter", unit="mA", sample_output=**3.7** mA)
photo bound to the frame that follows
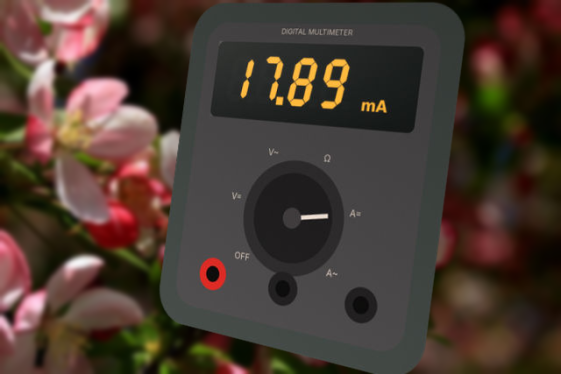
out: **17.89** mA
